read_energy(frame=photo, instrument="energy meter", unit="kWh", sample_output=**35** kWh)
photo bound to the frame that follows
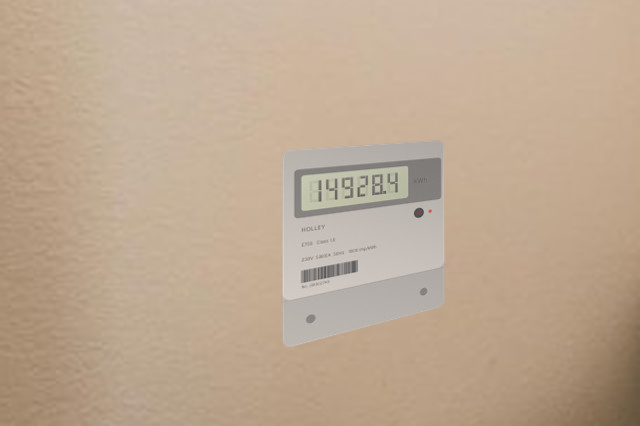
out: **14928.4** kWh
